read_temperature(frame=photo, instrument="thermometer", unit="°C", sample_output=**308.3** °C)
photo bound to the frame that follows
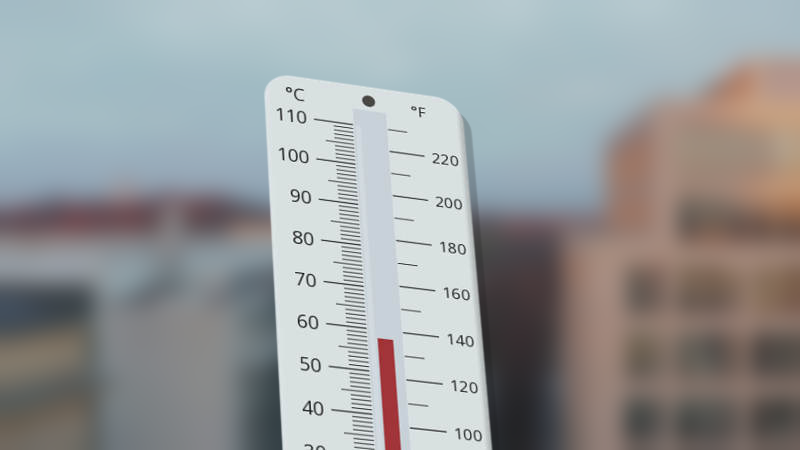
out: **58** °C
